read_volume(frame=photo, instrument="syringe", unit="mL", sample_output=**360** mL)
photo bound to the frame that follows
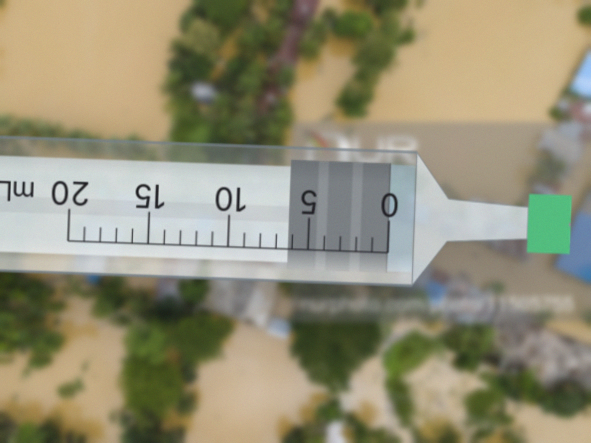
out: **0** mL
